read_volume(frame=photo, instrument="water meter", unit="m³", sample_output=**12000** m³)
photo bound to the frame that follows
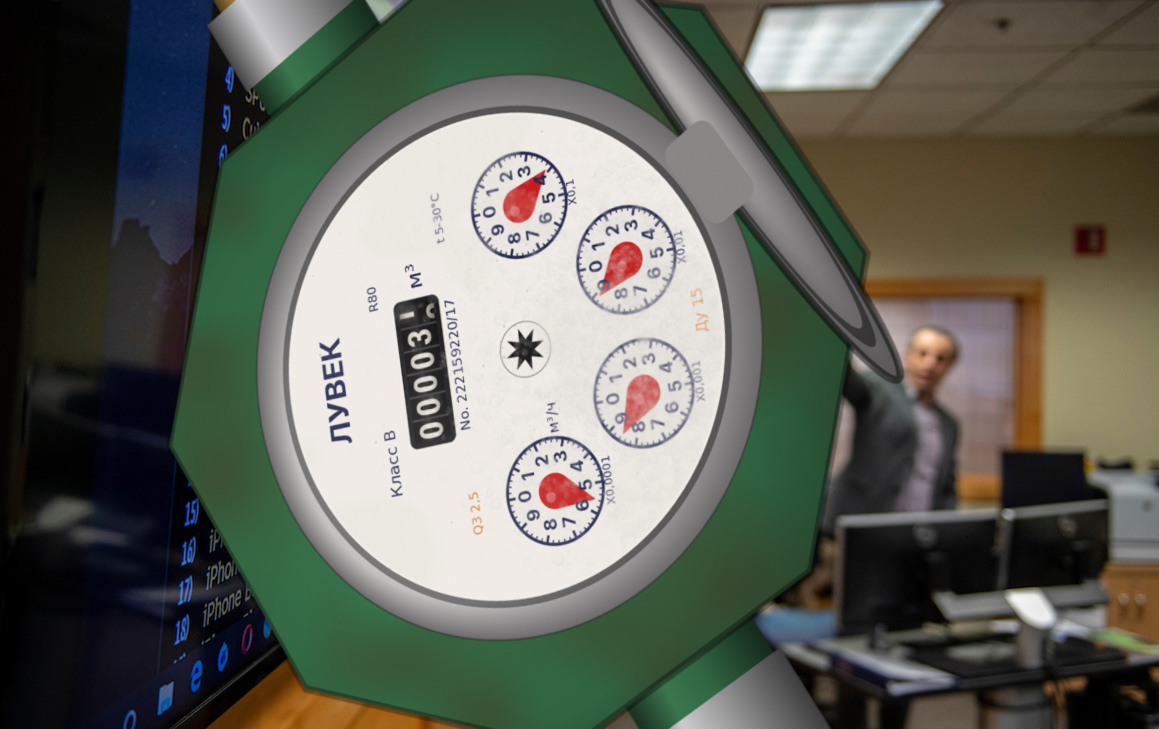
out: **31.3885** m³
